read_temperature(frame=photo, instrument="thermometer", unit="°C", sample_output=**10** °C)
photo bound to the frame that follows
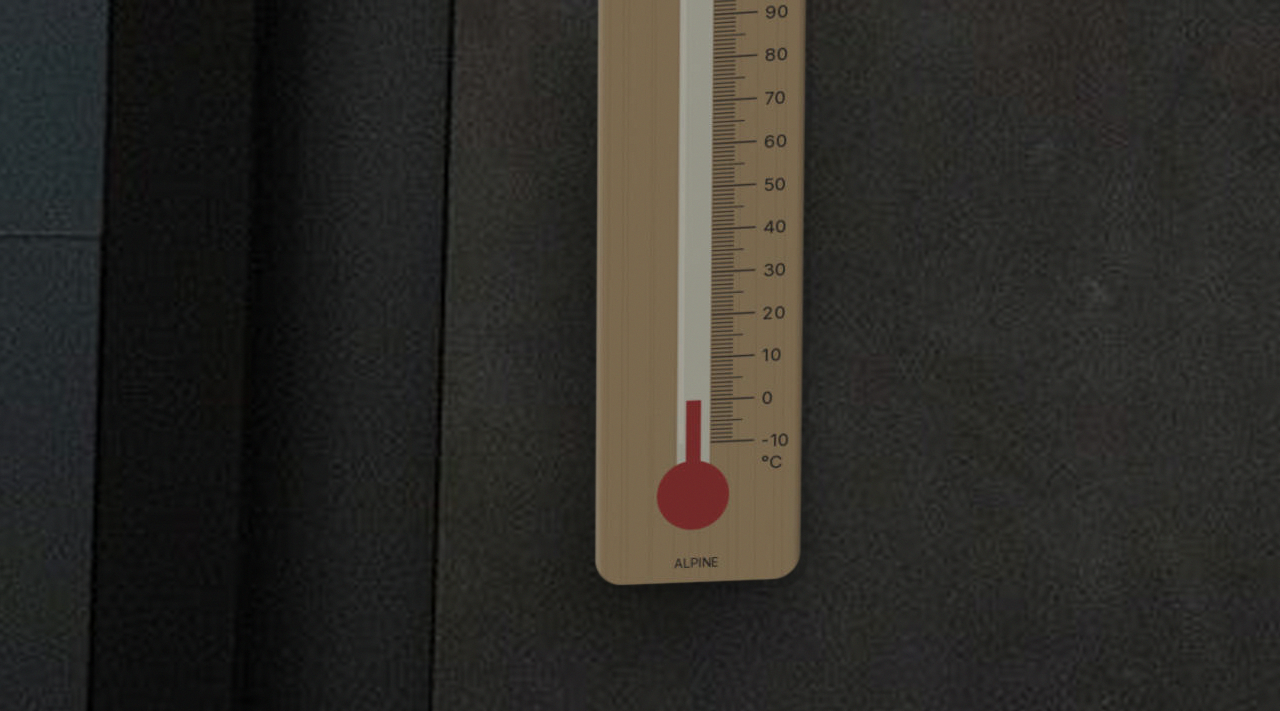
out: **0** °C
